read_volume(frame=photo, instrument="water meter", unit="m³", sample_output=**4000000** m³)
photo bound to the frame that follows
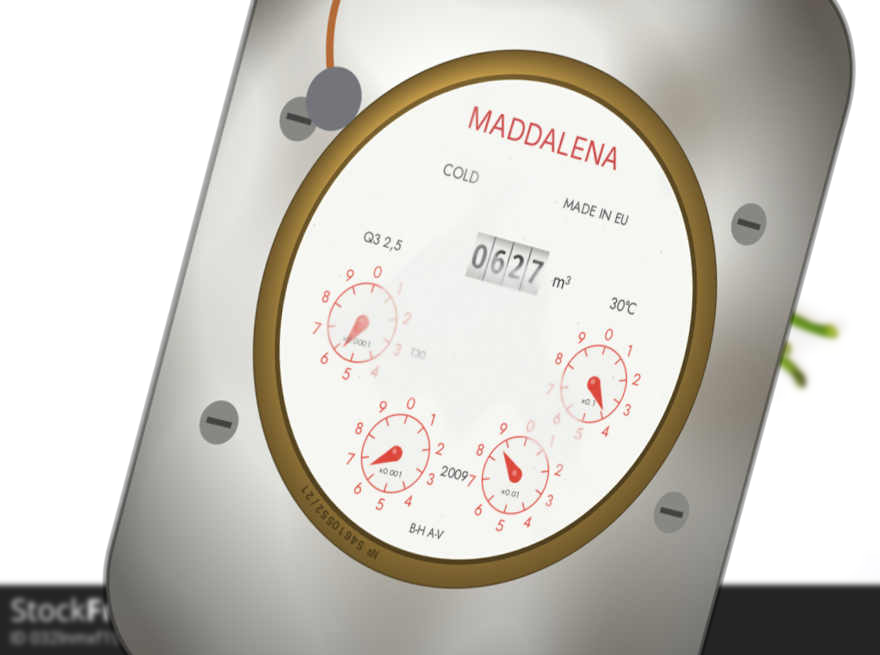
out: **627.3865** m³
